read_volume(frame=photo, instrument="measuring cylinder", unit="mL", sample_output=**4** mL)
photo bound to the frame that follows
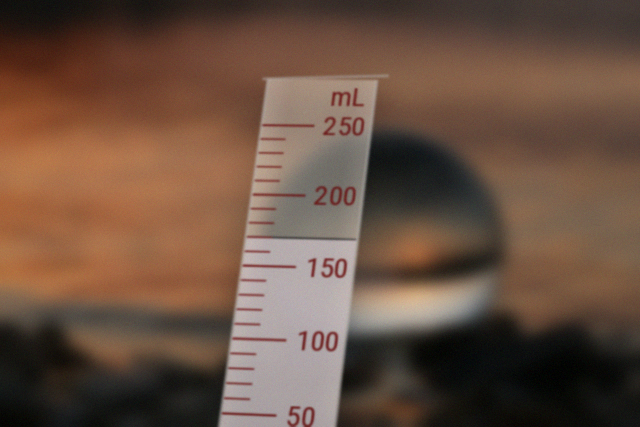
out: **170** mL
